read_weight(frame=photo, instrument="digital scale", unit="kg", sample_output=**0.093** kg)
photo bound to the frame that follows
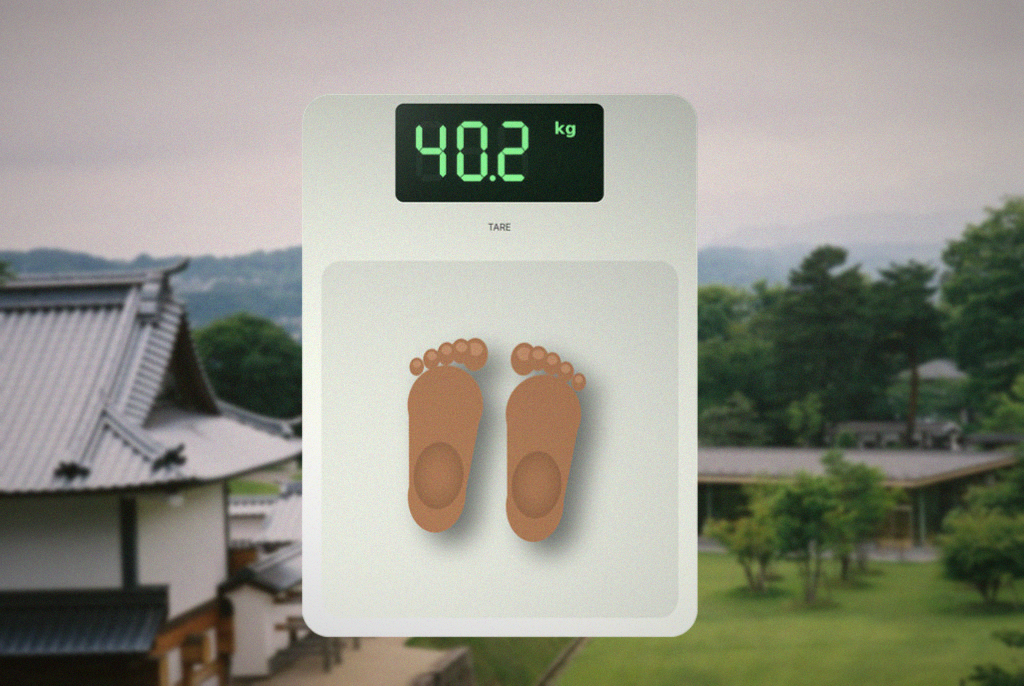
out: **40.2** kg
